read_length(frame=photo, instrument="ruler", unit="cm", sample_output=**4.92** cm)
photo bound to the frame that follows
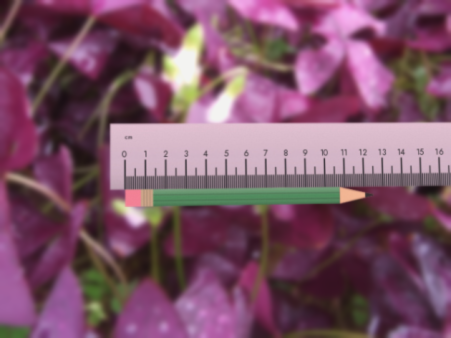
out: **12.5** cm
